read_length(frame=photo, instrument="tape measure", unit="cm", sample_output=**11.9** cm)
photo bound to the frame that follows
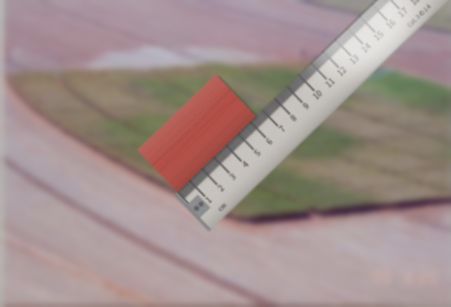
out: **6.5** cm
